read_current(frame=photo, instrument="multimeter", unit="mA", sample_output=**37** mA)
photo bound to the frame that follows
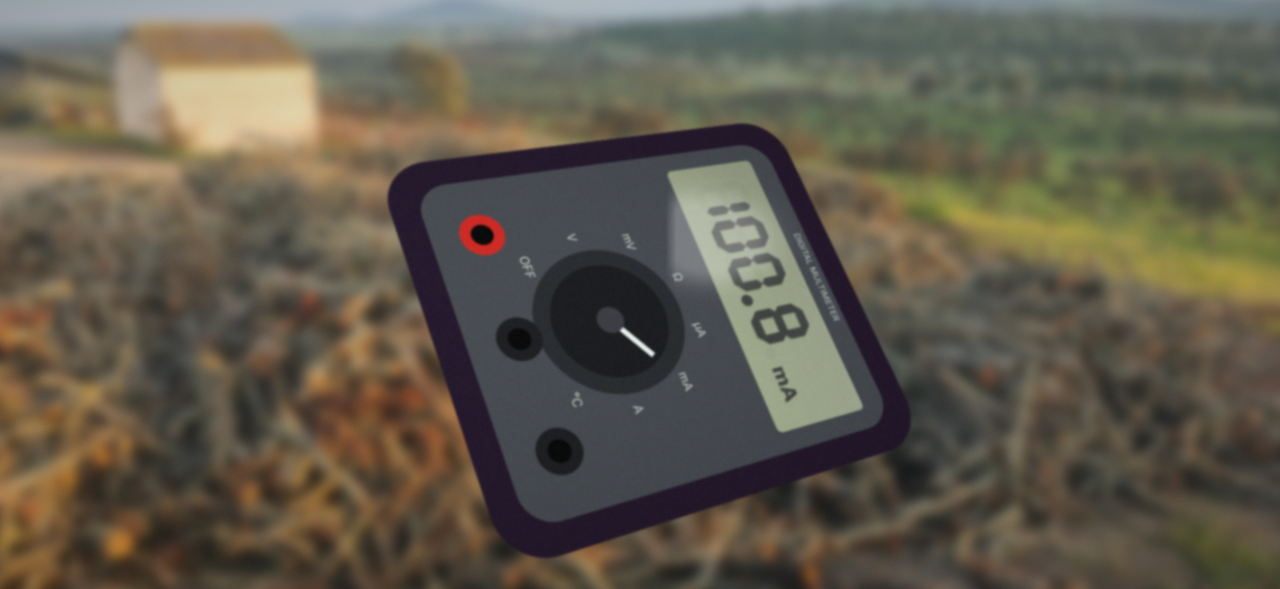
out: **100.8** mA
